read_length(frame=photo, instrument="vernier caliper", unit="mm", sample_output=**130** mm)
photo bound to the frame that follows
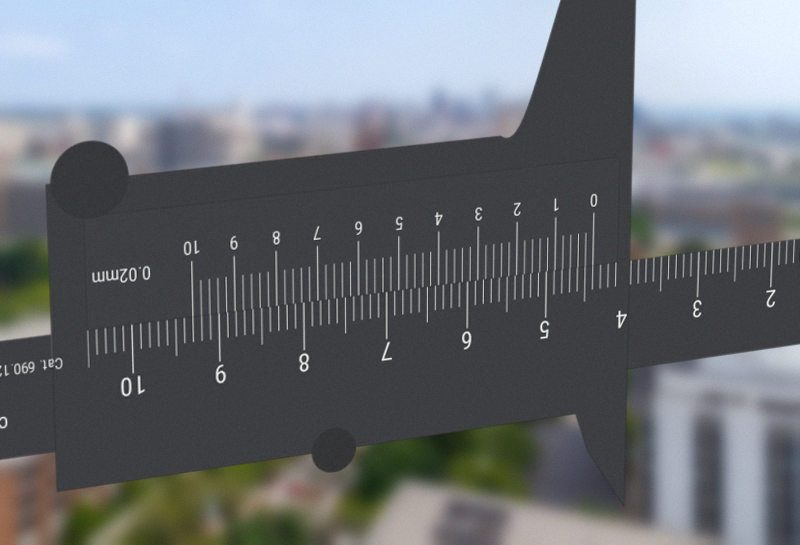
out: **44.0** mm
